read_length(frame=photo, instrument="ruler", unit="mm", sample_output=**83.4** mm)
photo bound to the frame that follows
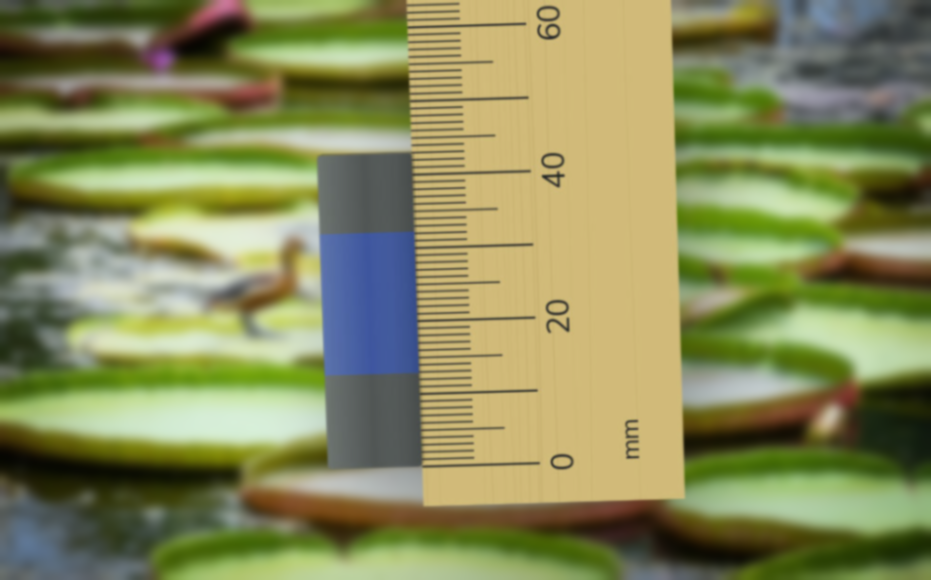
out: **43** mm
